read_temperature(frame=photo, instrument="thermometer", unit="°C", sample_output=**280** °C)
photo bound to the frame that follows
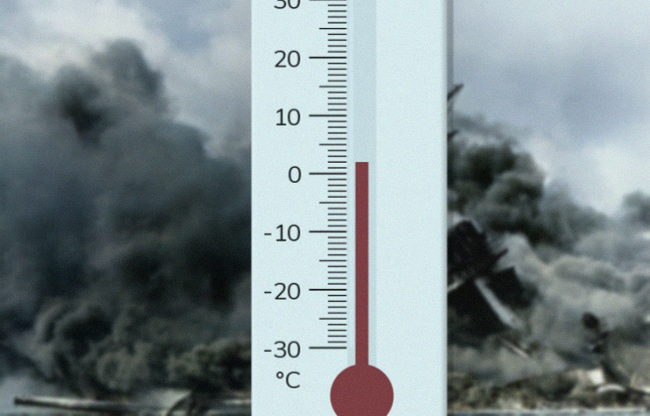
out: **2** °C
